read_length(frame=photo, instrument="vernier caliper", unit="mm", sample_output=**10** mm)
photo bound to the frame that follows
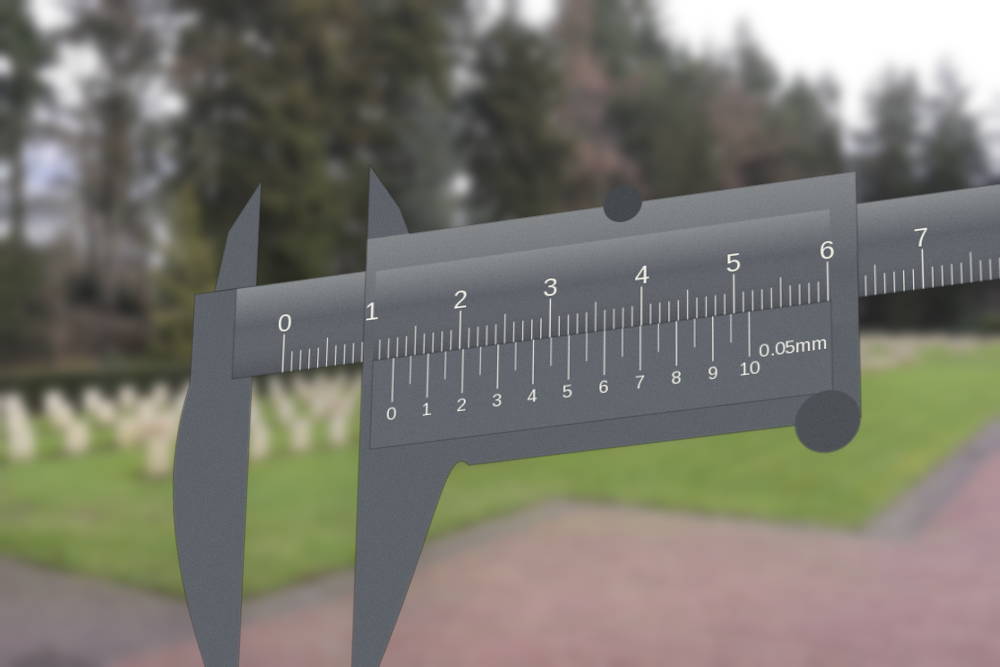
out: **12.6** mm
